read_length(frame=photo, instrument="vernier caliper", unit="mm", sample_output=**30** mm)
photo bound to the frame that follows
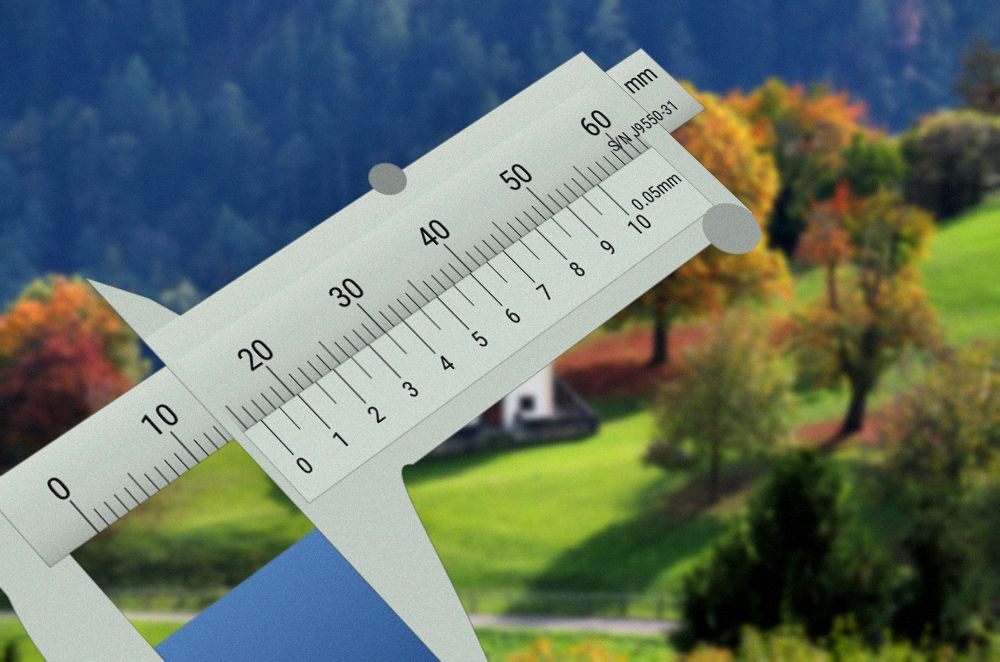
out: **16.4** mm
